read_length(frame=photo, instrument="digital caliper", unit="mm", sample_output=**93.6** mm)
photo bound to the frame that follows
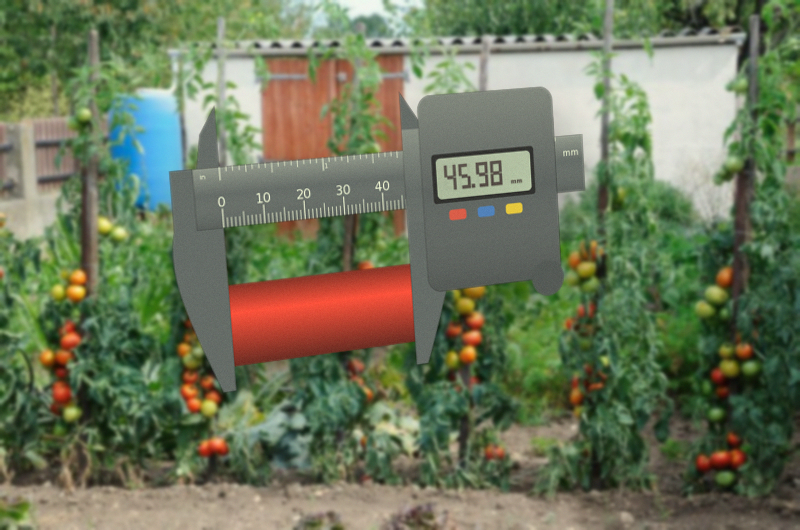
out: **45.98** mm
